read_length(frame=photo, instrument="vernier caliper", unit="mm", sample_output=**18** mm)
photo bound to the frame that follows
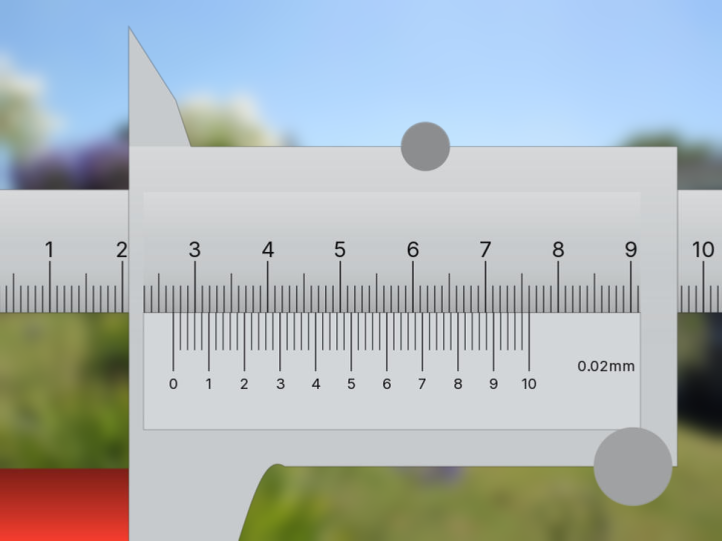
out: **27.0** mm
